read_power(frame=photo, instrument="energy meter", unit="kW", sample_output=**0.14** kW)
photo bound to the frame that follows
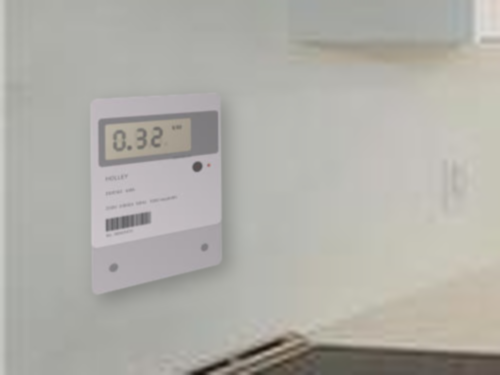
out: **0.32** kW
